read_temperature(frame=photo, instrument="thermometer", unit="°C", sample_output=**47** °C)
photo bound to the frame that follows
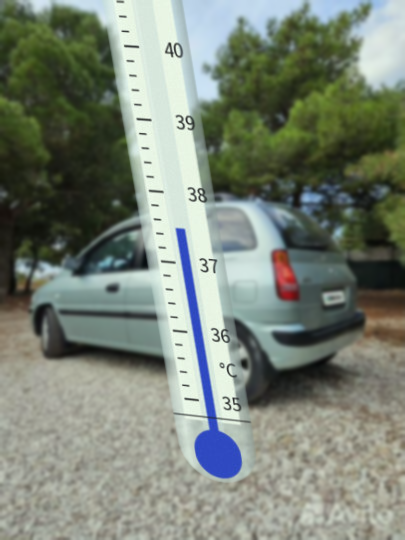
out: **37.5** °C
